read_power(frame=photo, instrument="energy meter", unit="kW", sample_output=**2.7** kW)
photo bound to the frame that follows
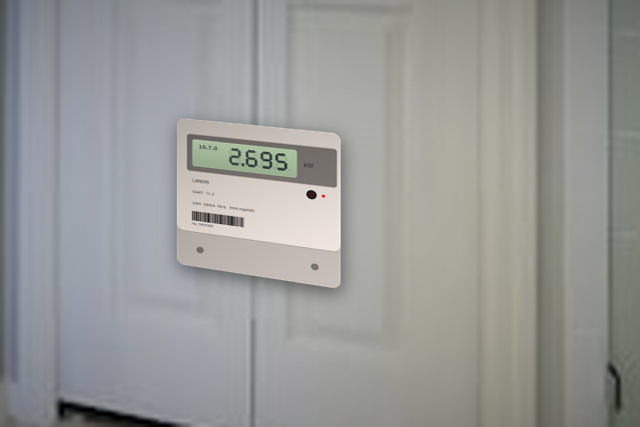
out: **2.695** kW
